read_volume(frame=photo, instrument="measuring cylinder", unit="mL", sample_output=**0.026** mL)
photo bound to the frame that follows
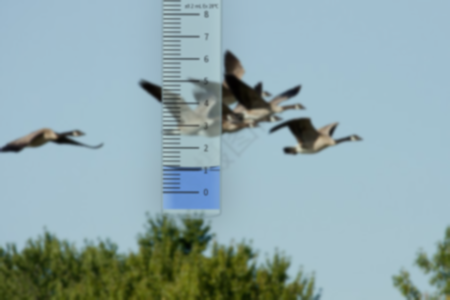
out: **1** mL
